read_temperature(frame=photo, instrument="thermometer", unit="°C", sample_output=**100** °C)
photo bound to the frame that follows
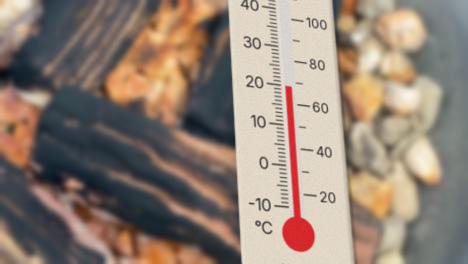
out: **20** °C
